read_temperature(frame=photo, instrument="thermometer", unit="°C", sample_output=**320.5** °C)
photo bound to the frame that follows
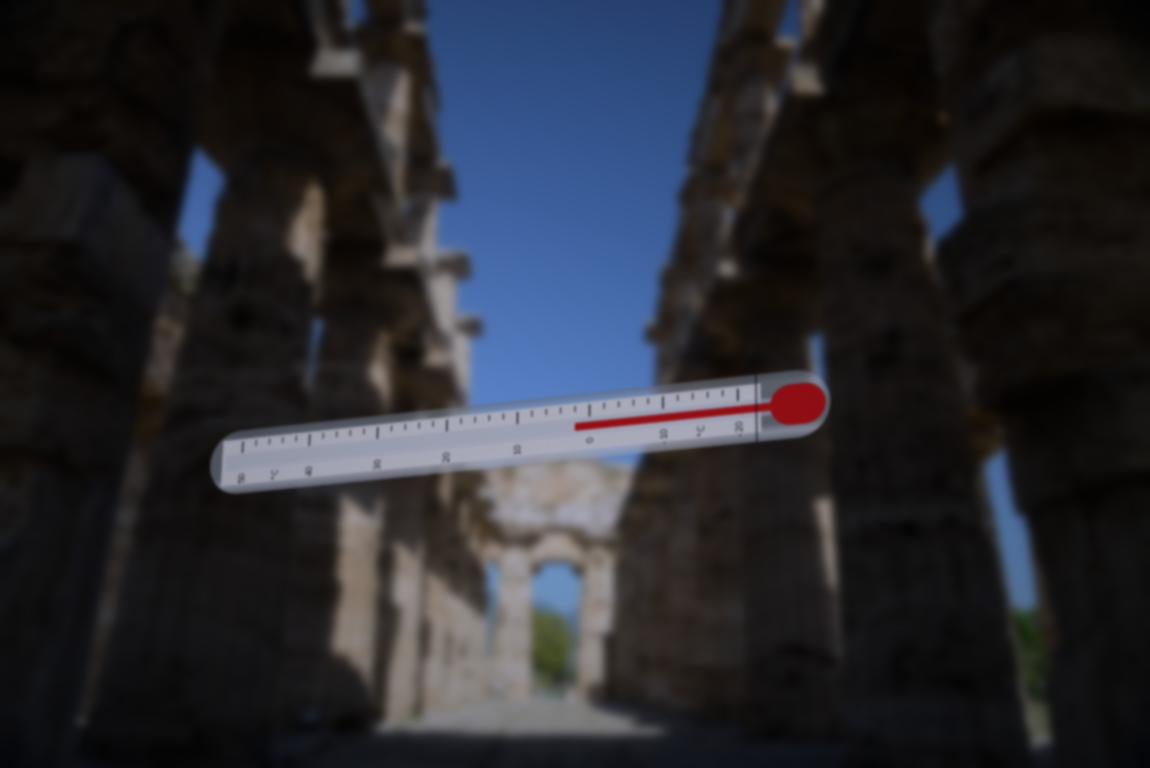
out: **2** °C
